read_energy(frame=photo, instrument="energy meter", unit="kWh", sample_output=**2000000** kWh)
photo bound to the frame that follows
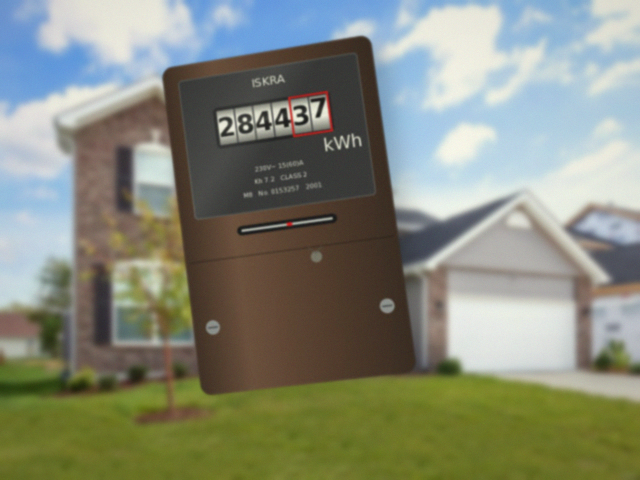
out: **2844.37** kWh
